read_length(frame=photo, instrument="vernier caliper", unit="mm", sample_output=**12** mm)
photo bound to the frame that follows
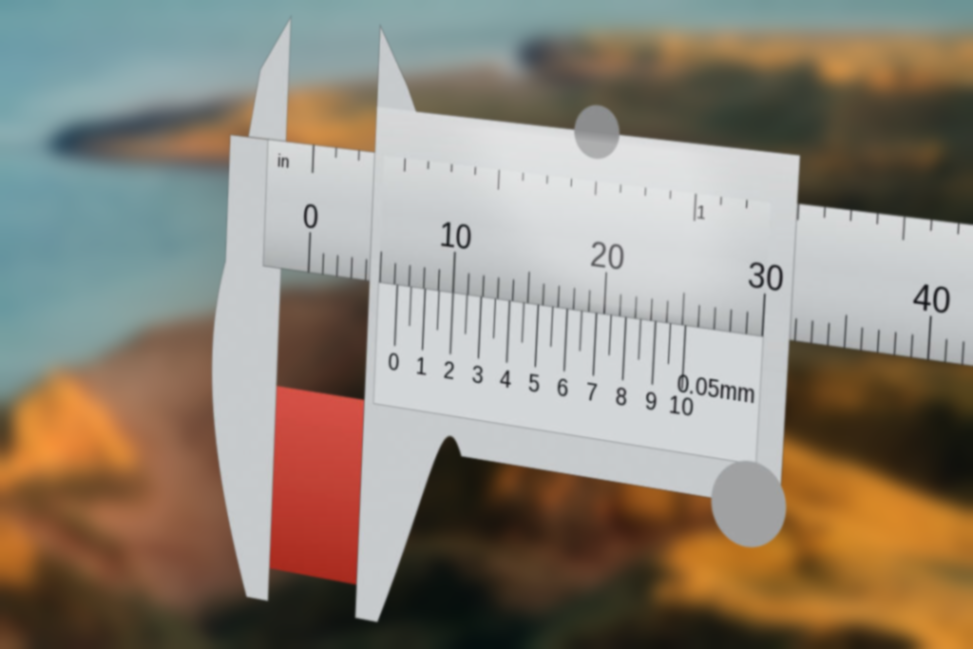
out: **6.2** mm
